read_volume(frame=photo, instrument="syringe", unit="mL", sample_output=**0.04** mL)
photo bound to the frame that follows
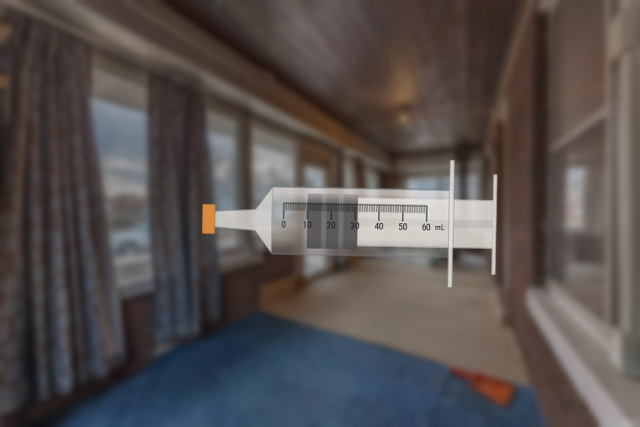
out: **10** mL
